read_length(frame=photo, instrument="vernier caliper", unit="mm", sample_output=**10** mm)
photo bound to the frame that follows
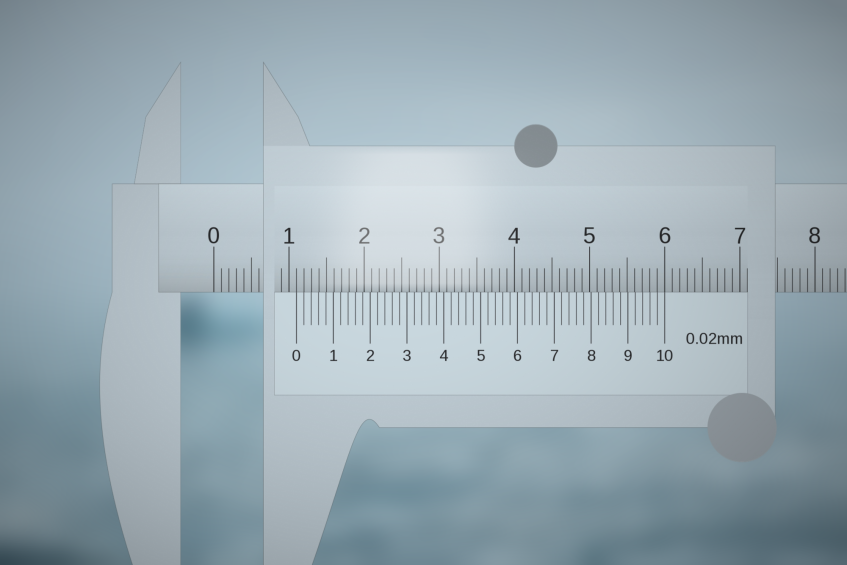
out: **11.0** mm
